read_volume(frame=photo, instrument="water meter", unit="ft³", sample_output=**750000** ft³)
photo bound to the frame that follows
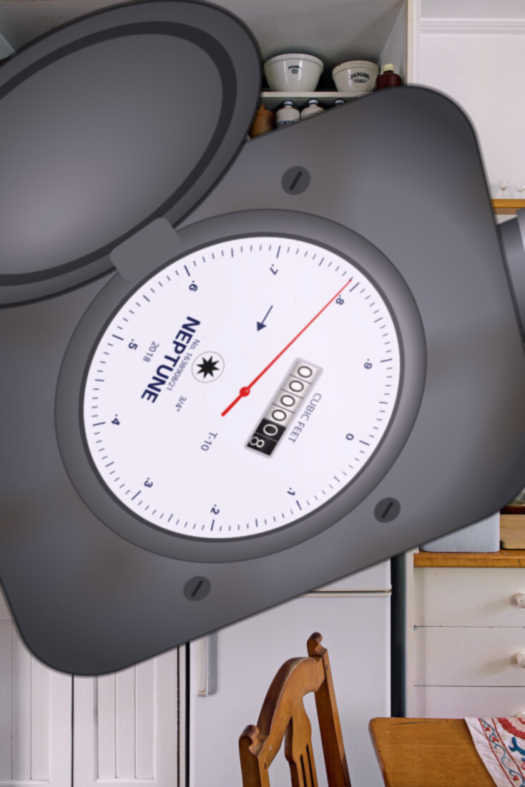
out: **7.79** ft³
